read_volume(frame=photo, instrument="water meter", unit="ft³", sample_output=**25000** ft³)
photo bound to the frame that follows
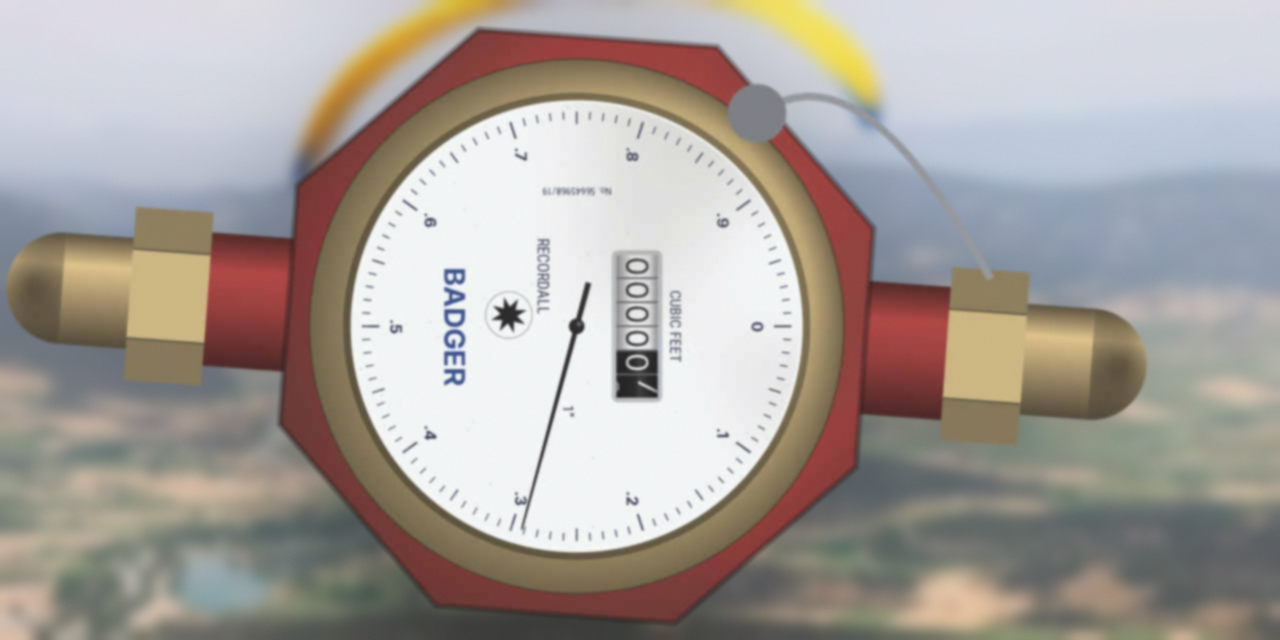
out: **7.29** ft³
